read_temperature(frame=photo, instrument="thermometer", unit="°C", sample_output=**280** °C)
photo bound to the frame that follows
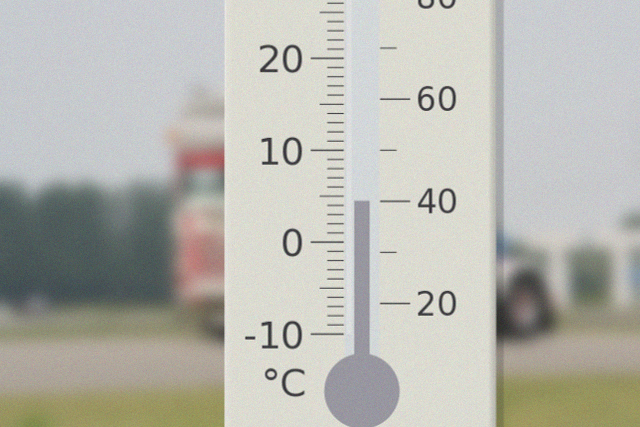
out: **4.5** °C
